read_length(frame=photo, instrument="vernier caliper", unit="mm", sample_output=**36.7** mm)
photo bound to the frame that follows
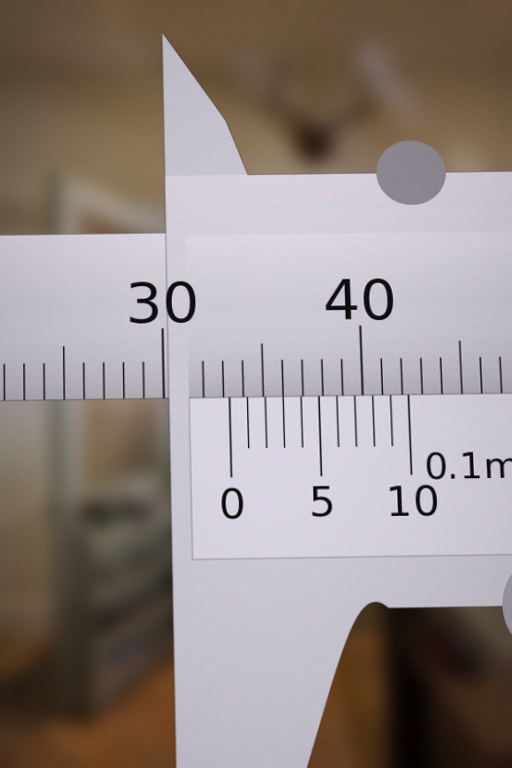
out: **33.3** mm
